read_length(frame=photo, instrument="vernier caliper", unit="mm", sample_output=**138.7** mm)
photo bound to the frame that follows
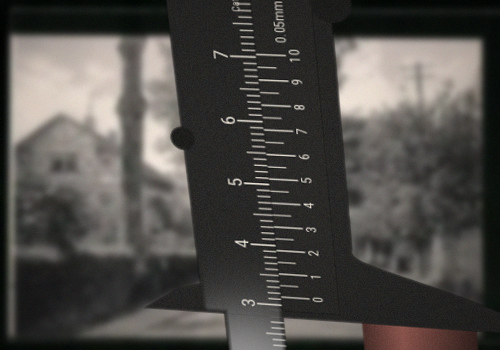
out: **31.4** mm
